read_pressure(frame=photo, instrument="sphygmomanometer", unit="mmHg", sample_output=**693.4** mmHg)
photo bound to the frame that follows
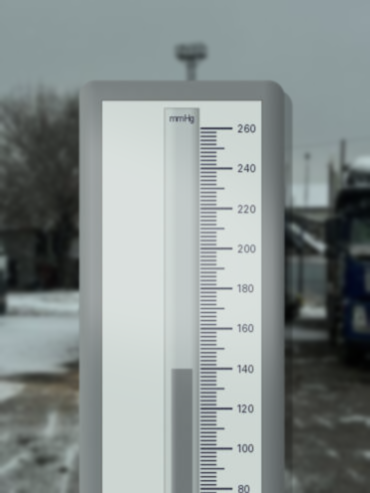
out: **140** mmHg
